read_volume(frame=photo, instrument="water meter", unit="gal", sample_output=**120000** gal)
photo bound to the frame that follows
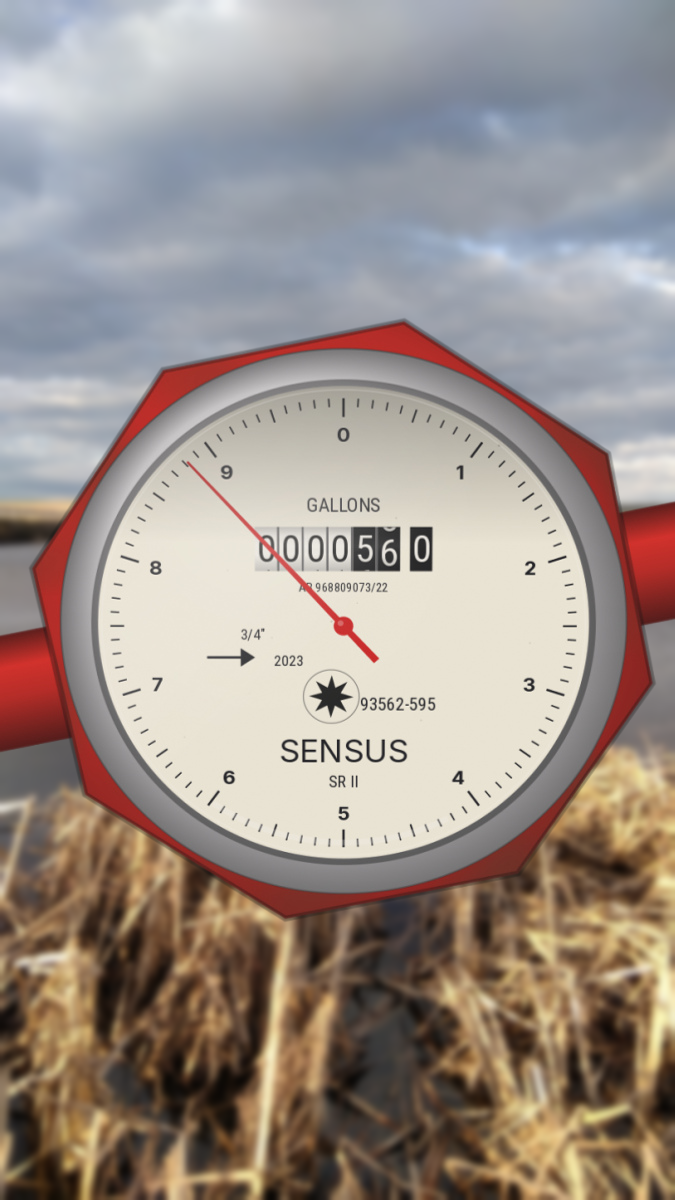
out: **558.8** gal
